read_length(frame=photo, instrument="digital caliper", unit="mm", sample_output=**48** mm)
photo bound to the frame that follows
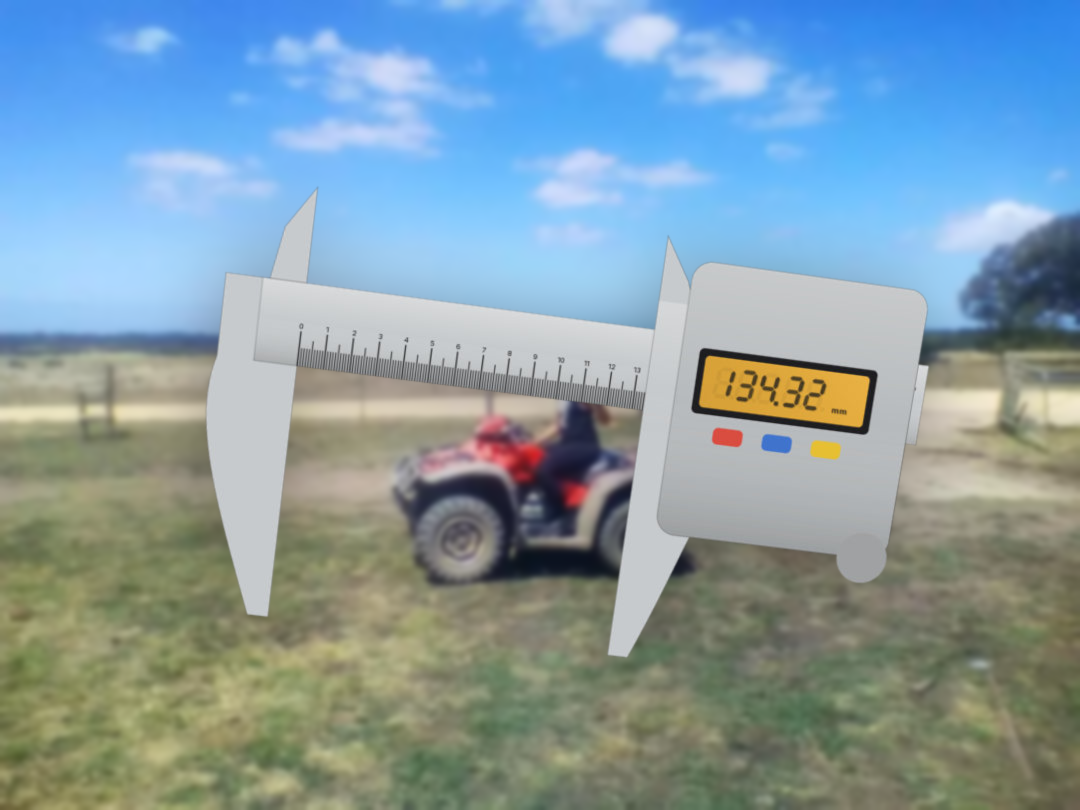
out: **134.32** mm
